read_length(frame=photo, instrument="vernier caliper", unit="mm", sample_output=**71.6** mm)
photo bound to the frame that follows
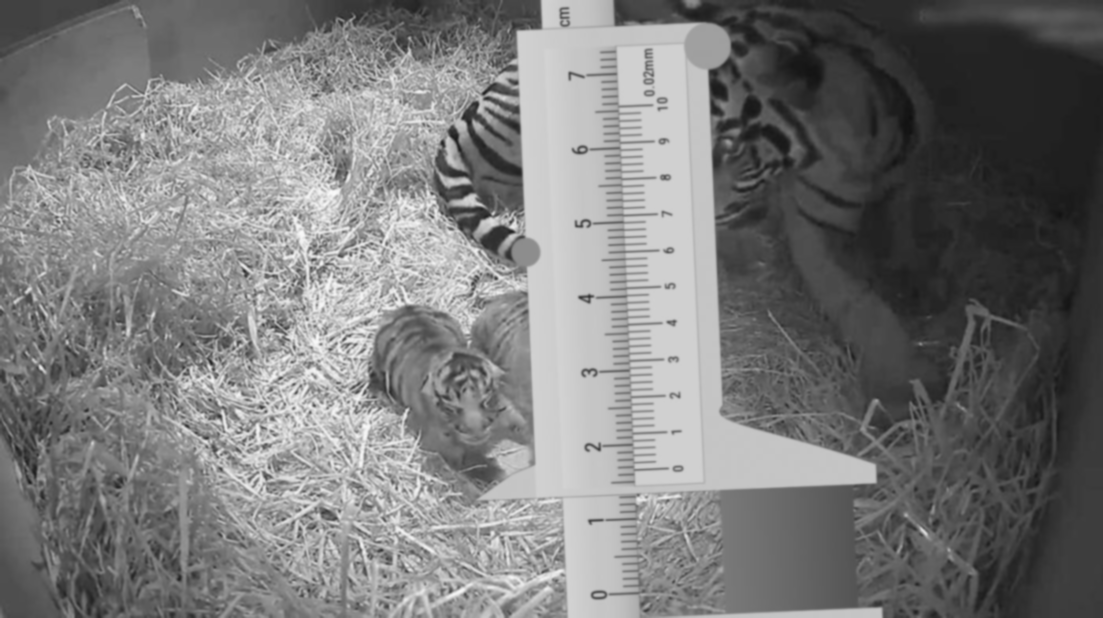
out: **16.6** mm
